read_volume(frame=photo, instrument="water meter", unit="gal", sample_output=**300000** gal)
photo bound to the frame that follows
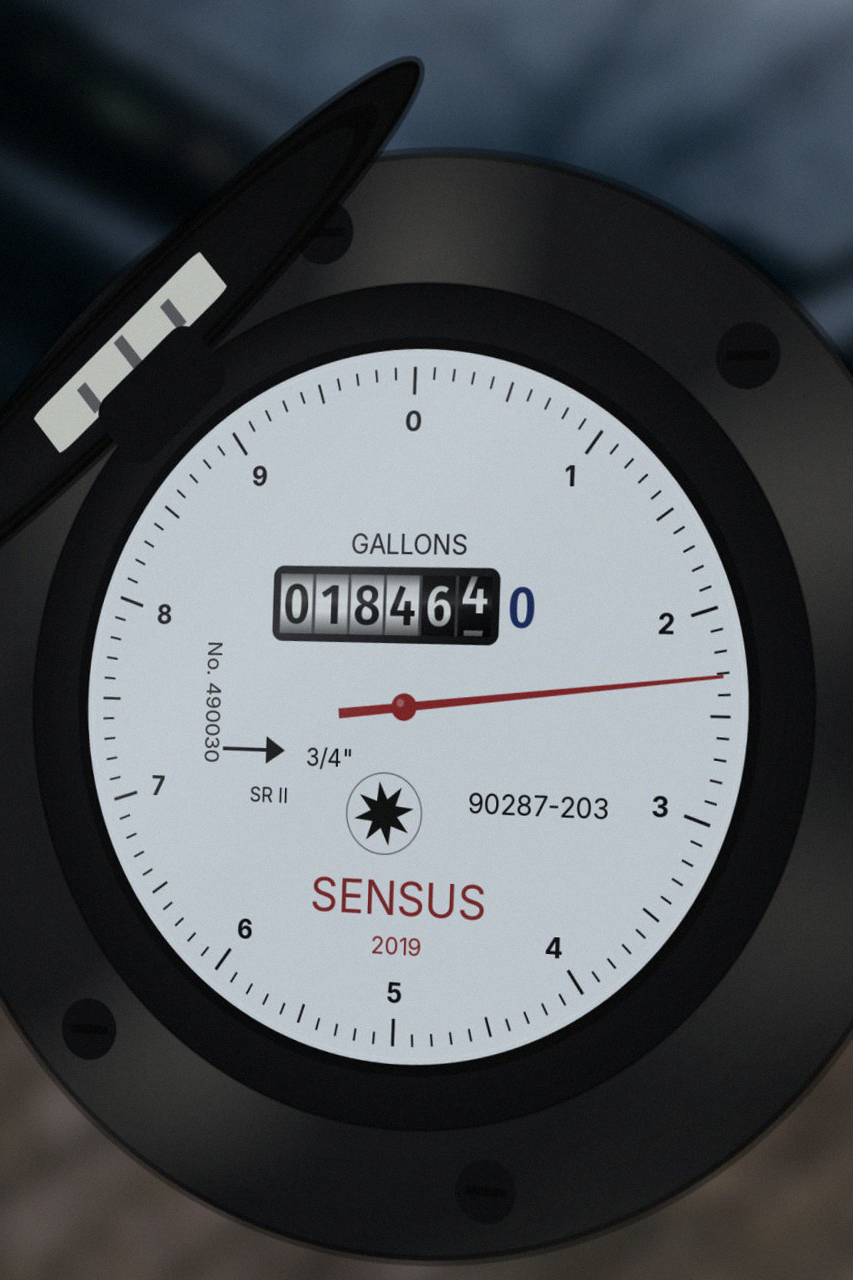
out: **184642.3** gal
